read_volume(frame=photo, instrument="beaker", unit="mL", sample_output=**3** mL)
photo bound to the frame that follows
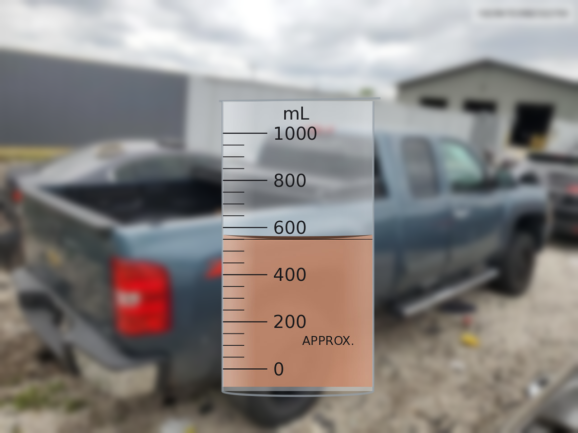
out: **550** mL
